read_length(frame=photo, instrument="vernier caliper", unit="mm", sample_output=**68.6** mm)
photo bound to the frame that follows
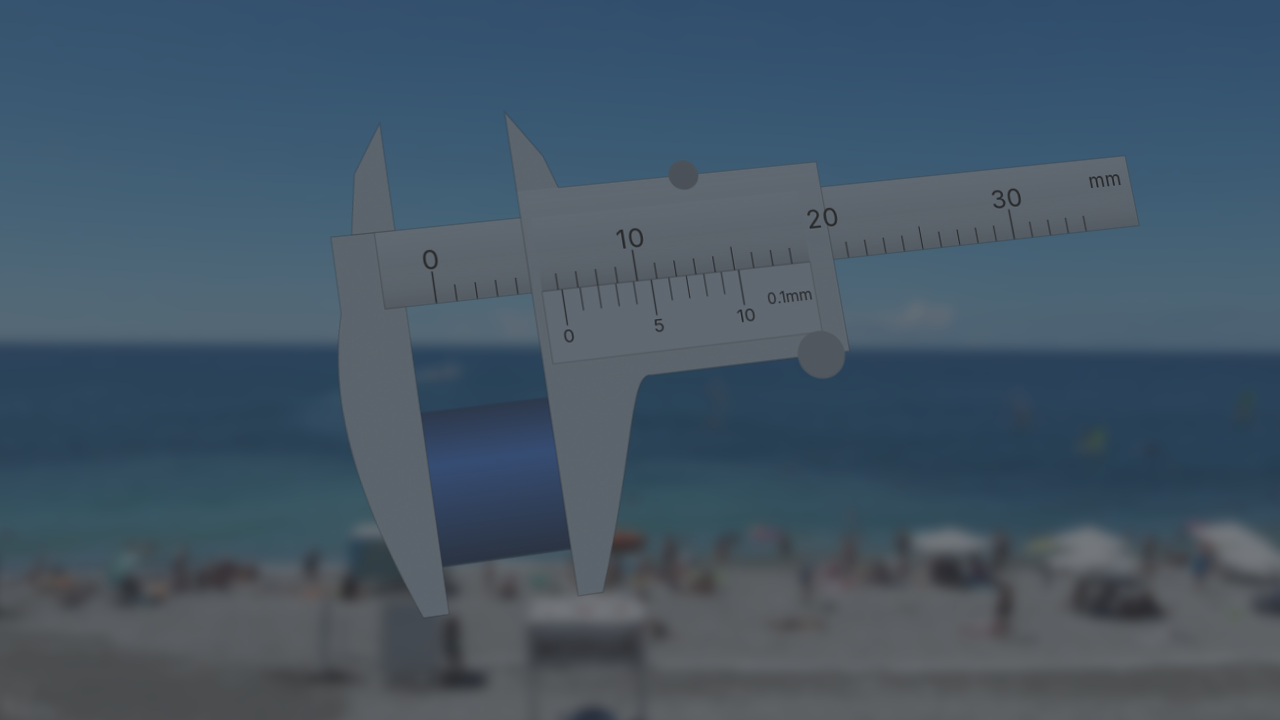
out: **6.2** mm
